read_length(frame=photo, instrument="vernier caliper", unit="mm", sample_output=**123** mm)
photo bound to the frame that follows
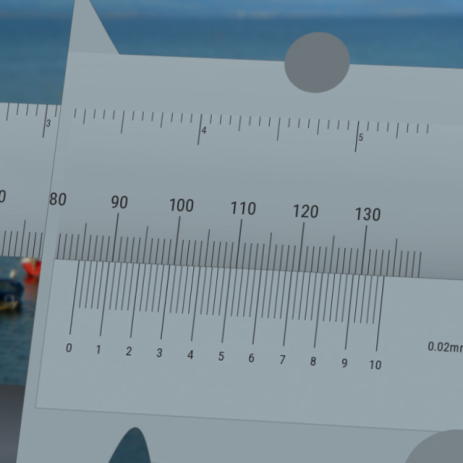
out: **84.6** mm
